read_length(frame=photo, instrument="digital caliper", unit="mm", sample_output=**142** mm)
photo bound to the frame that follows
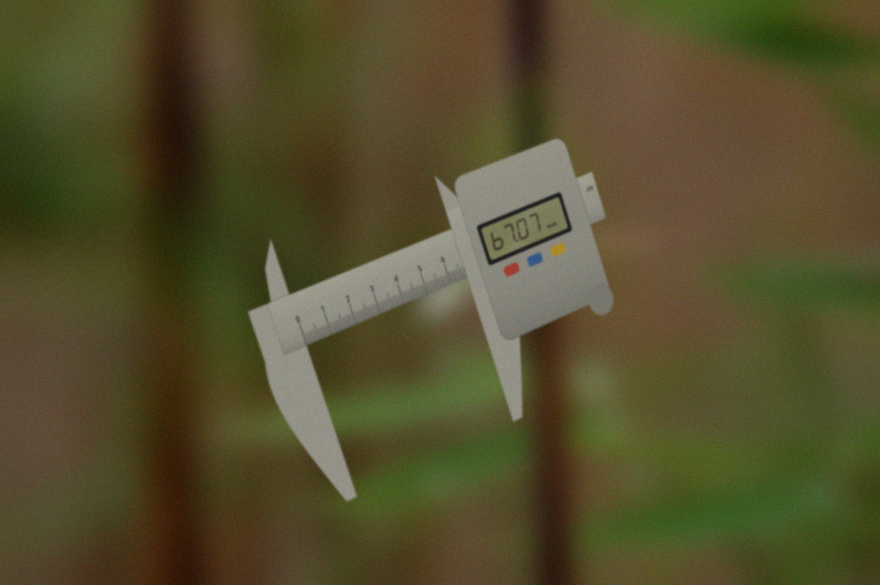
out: **67.07** mm
